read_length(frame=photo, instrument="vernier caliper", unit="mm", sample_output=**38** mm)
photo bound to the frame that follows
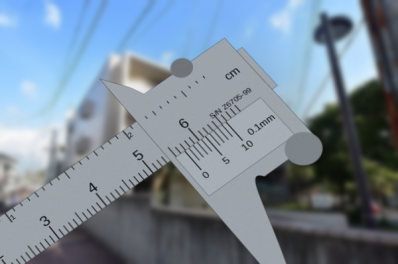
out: **56.8** mm
